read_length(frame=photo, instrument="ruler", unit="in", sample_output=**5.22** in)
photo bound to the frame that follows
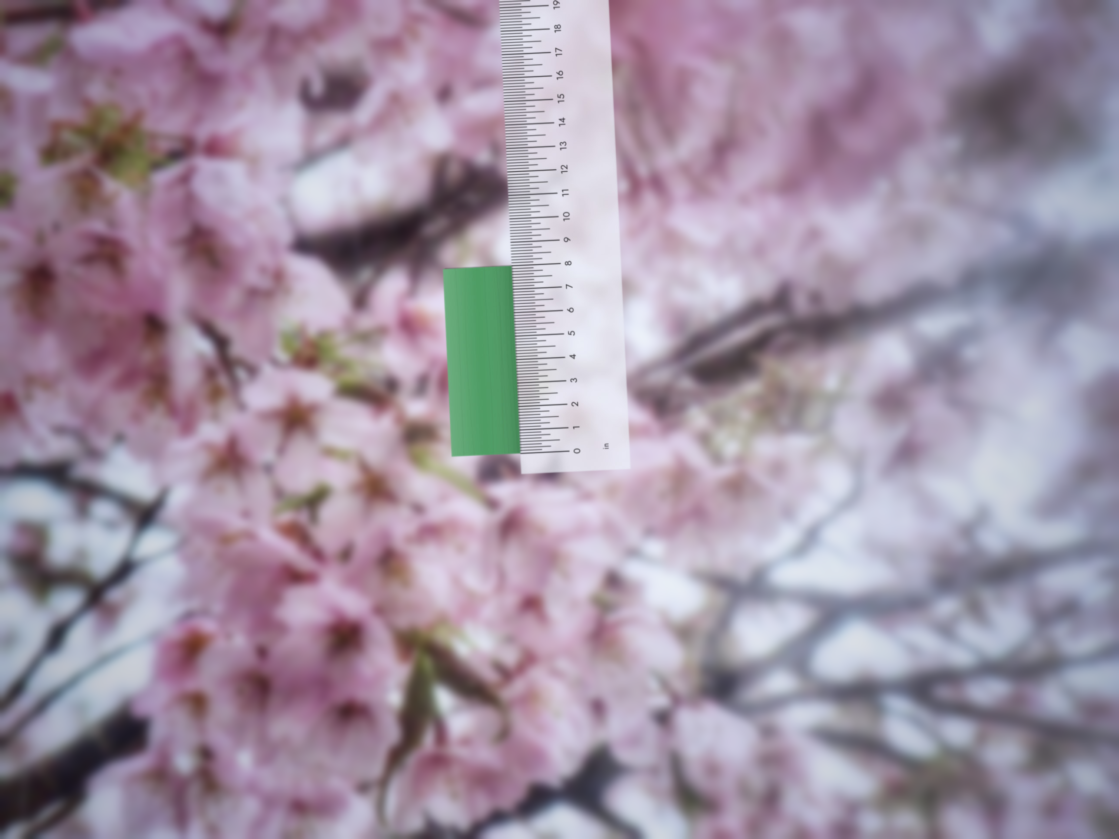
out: **8** in
